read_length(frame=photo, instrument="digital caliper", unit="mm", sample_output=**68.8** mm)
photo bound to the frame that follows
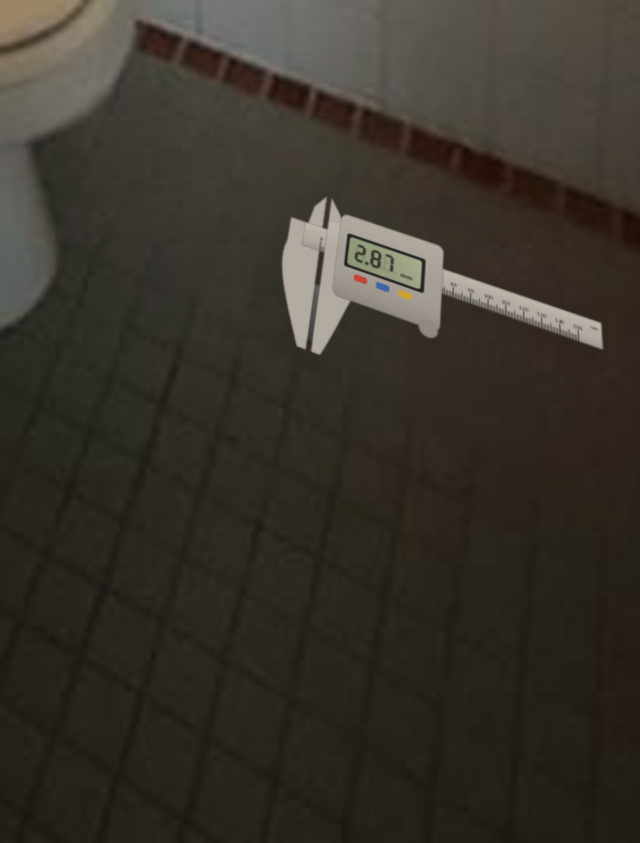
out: **2.87** mm
